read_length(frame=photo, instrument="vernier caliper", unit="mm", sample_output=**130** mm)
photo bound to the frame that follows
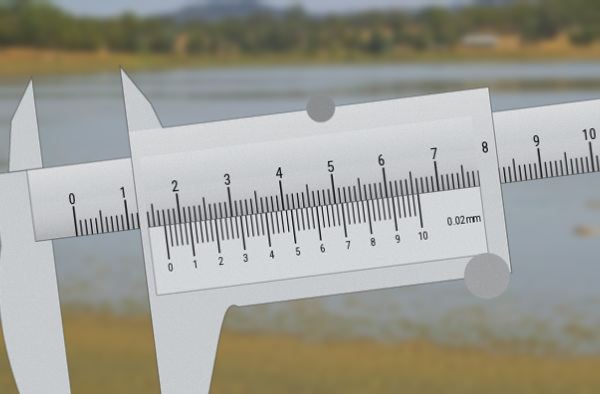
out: **17.0** mm
